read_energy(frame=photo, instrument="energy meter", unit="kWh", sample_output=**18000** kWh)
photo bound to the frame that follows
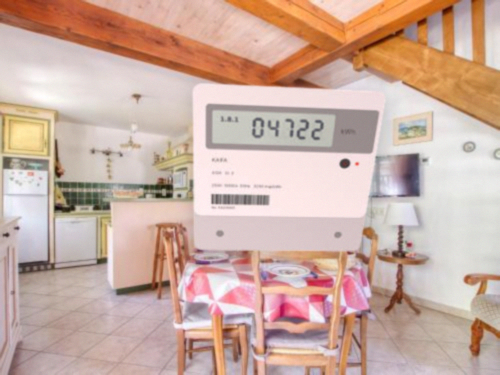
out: **4722** kWh
